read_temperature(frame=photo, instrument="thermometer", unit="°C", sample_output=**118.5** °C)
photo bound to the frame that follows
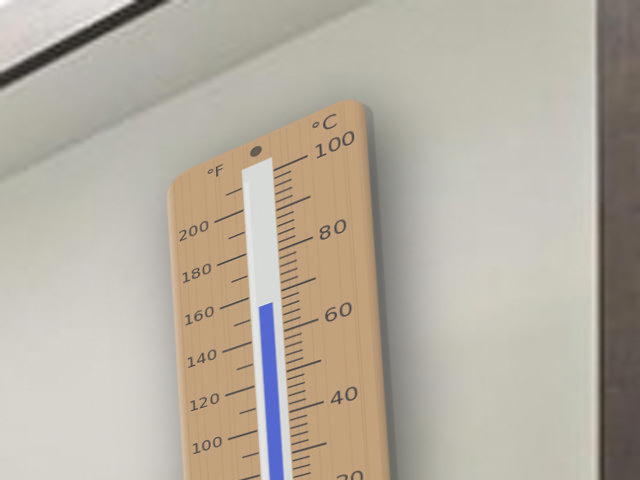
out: **68** °C
